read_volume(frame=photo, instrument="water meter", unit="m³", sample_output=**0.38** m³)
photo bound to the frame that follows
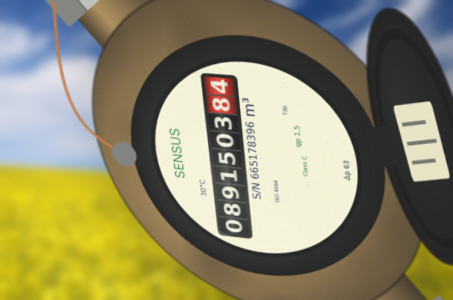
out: **891503.84** m³
